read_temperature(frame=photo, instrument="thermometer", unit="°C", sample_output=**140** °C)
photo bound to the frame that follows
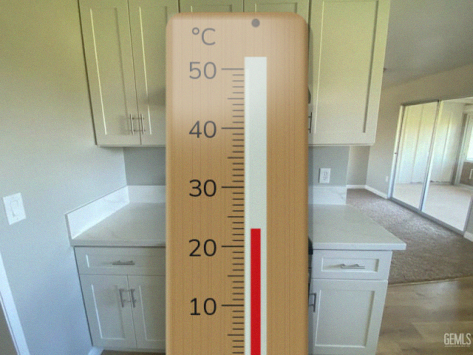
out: **23** °C
